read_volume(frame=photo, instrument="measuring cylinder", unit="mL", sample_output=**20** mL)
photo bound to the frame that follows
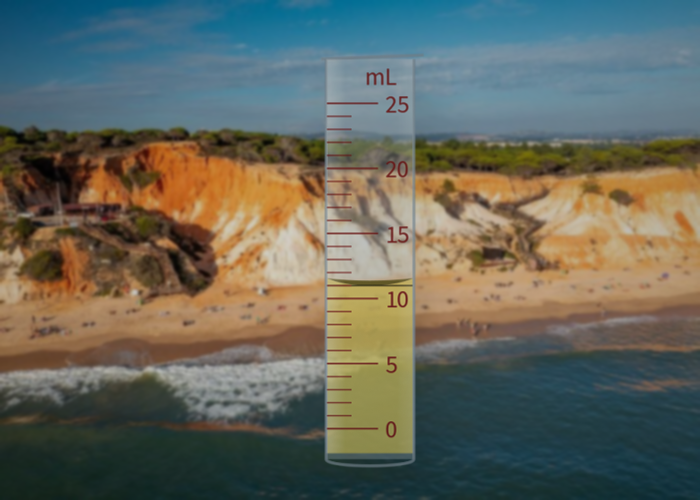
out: **11** mL
